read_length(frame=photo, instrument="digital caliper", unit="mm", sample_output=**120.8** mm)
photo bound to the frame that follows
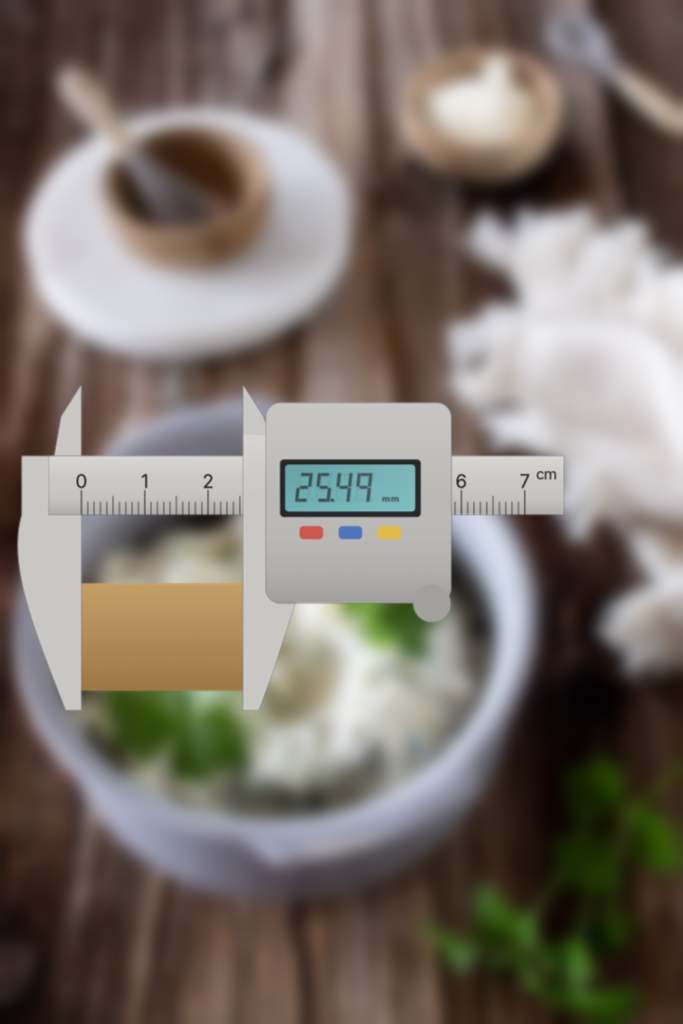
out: **25.49** mm
